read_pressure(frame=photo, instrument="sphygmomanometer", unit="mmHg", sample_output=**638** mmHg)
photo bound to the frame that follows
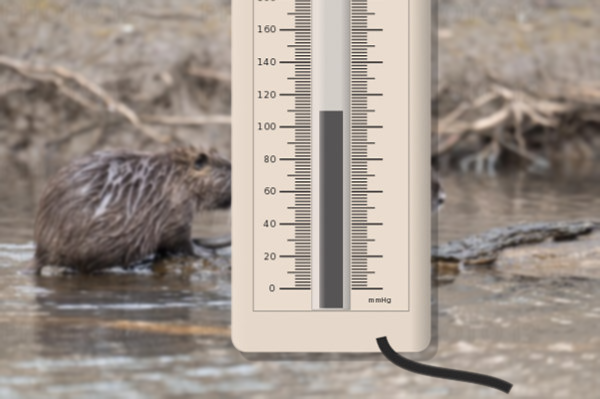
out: **110** mmHg
